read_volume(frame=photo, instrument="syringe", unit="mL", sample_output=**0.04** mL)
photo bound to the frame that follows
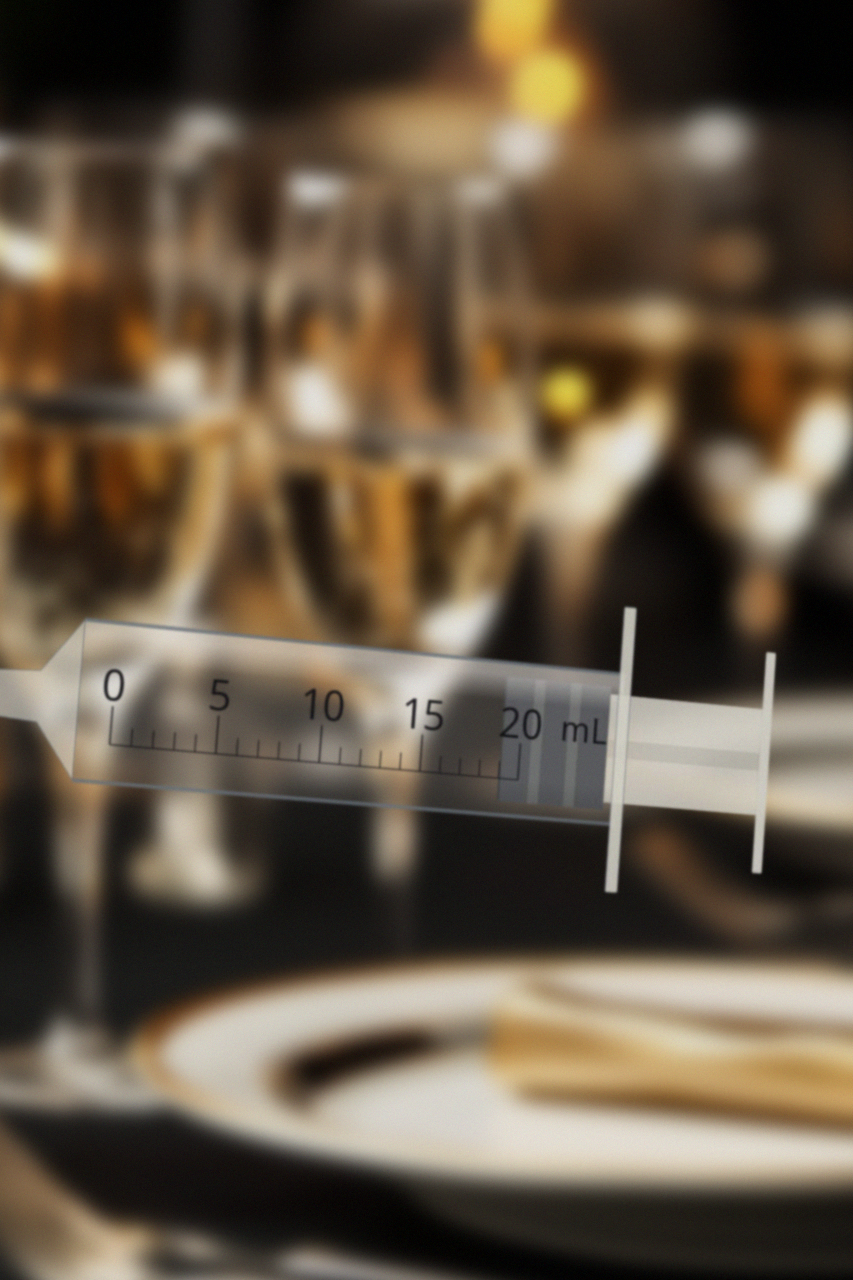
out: **19** mL
